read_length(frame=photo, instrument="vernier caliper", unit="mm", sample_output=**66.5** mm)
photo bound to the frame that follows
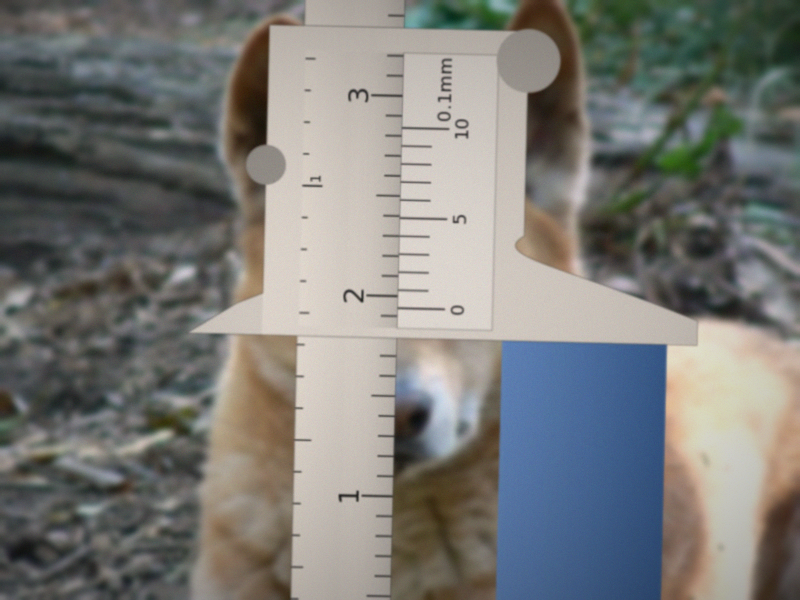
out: **19.4** mm
